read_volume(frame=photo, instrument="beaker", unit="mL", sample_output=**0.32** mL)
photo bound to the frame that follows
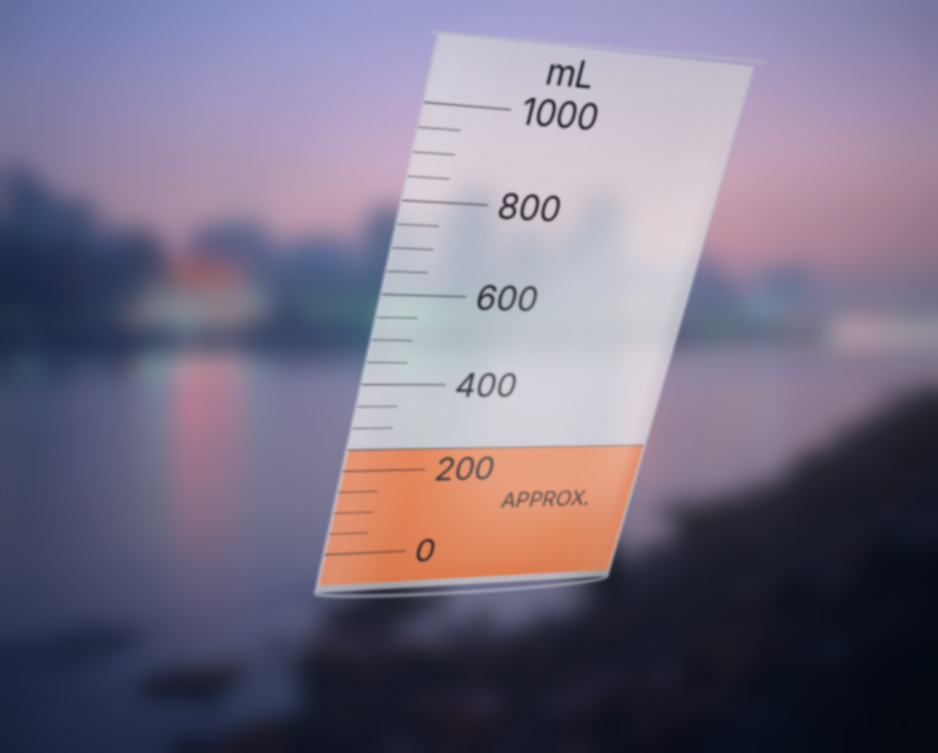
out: **250** mL
